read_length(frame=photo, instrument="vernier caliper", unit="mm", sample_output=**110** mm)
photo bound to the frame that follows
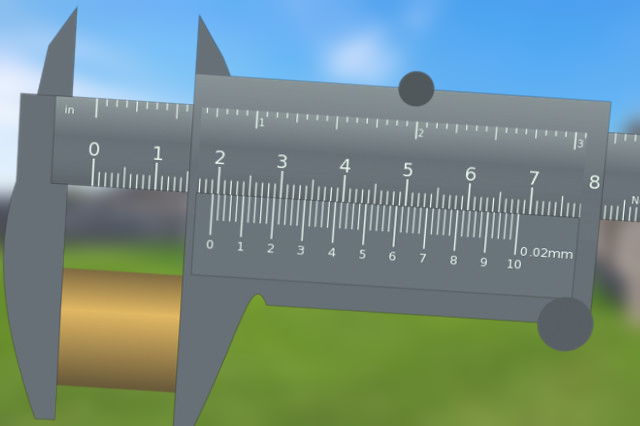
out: **19.2** mm
